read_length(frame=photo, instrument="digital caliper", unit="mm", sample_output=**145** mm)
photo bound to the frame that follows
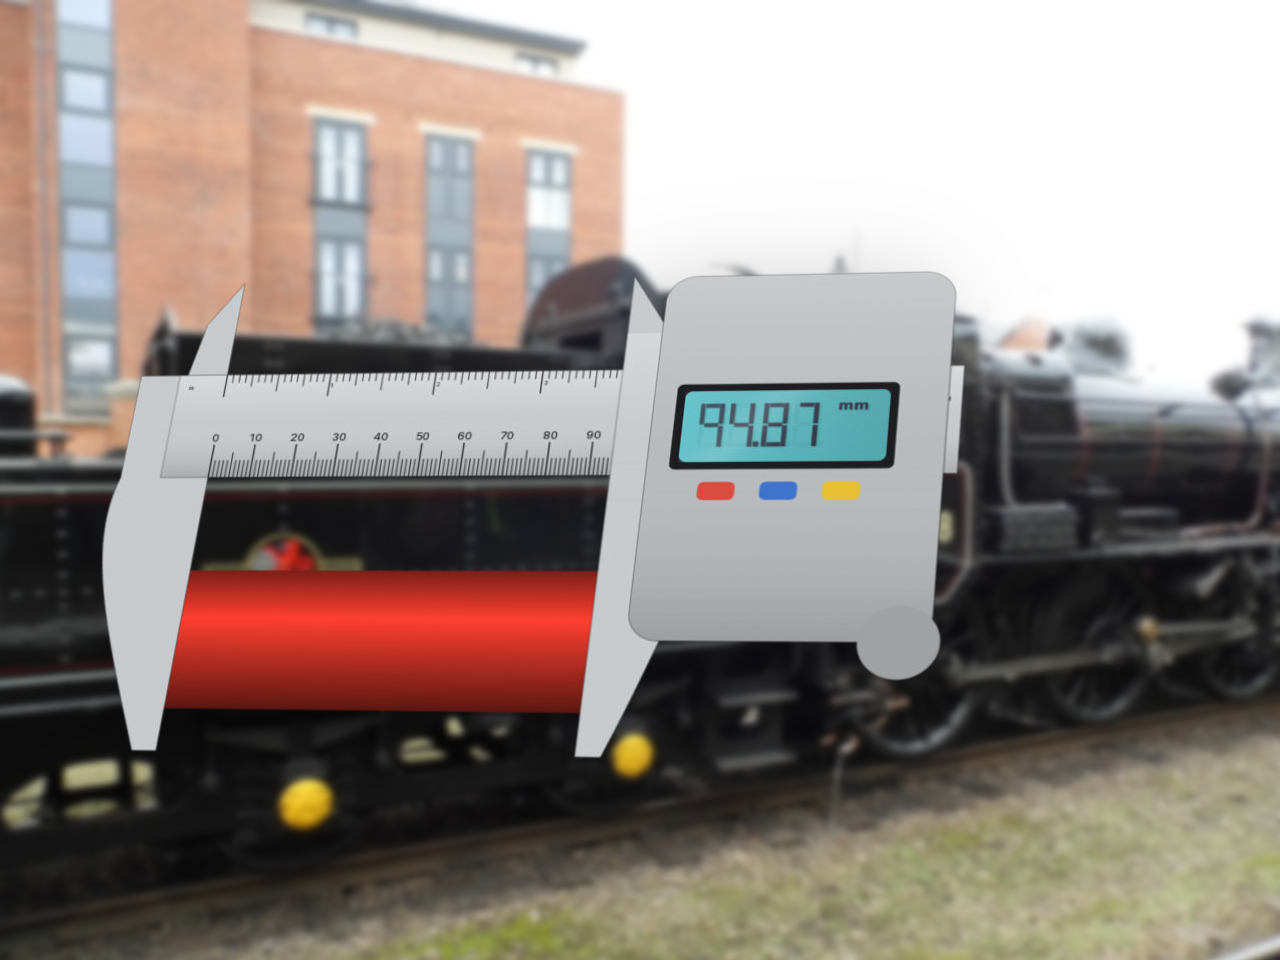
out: **94.87** mm
